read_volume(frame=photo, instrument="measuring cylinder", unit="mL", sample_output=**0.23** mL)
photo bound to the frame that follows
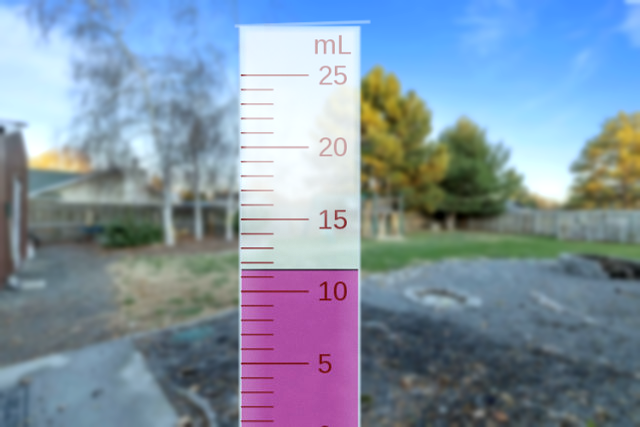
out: **11.5** mL
